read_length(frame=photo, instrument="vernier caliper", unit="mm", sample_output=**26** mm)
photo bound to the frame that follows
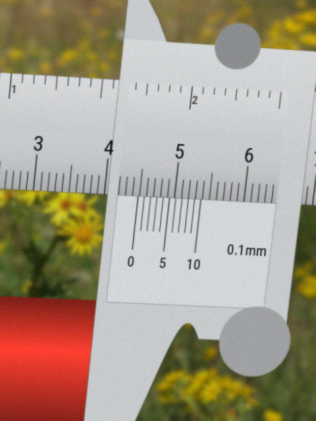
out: **44.8** mm
